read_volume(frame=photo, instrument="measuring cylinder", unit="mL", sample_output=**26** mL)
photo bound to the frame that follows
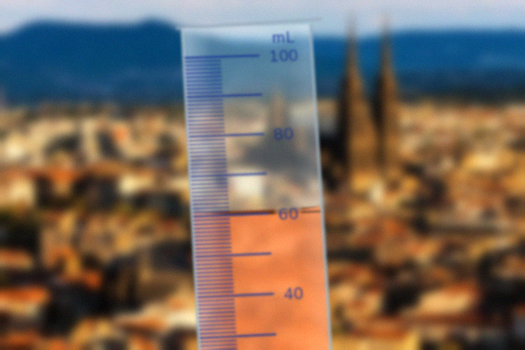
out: **60** mL
